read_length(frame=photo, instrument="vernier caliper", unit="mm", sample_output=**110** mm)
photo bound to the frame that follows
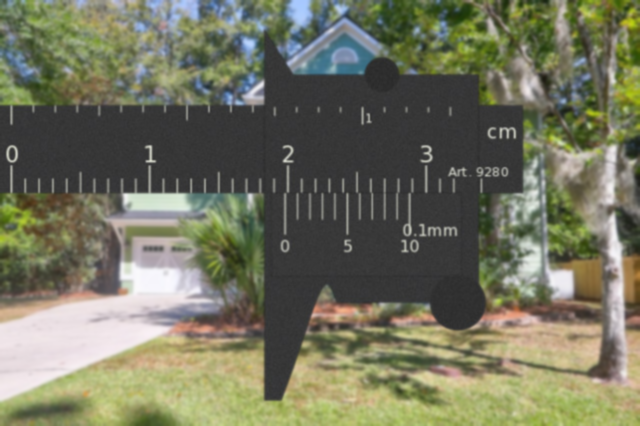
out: **19.8** mm
